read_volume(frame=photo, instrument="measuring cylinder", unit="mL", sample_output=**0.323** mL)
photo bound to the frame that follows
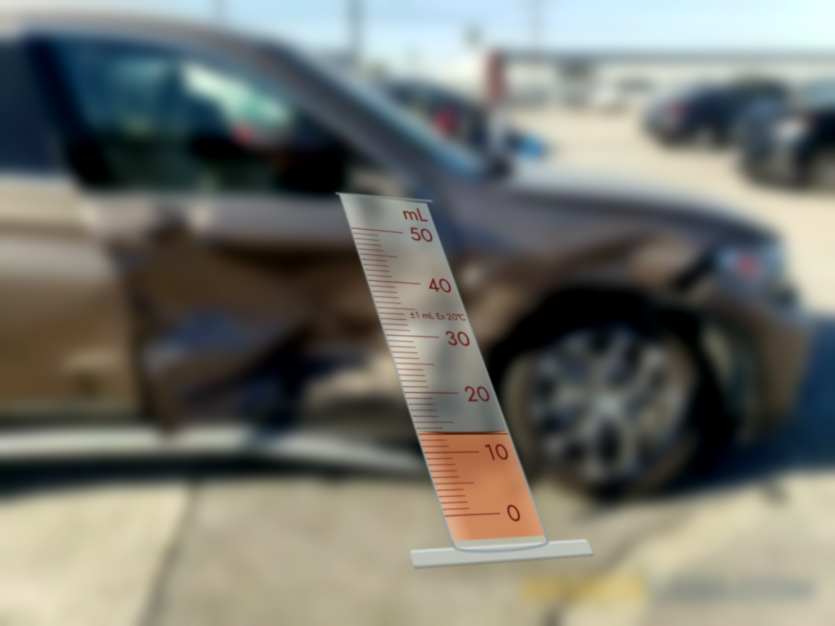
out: **13** mL
